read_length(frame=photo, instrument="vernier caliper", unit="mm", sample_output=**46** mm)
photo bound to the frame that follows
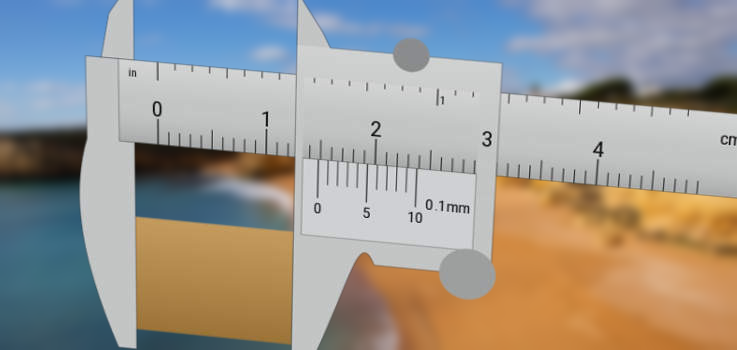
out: **14.8** mm
